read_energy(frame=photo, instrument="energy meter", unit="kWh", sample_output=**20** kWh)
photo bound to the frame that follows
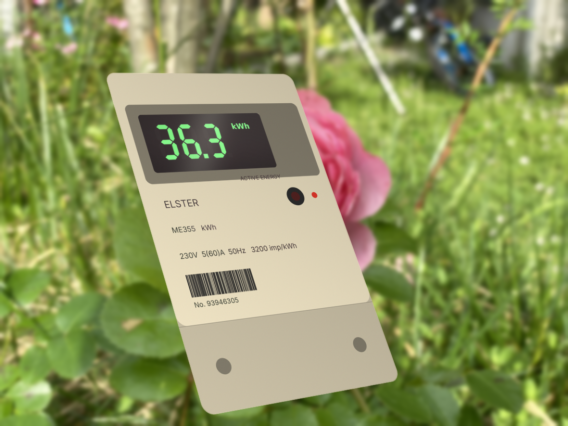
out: **36.3** kWh
